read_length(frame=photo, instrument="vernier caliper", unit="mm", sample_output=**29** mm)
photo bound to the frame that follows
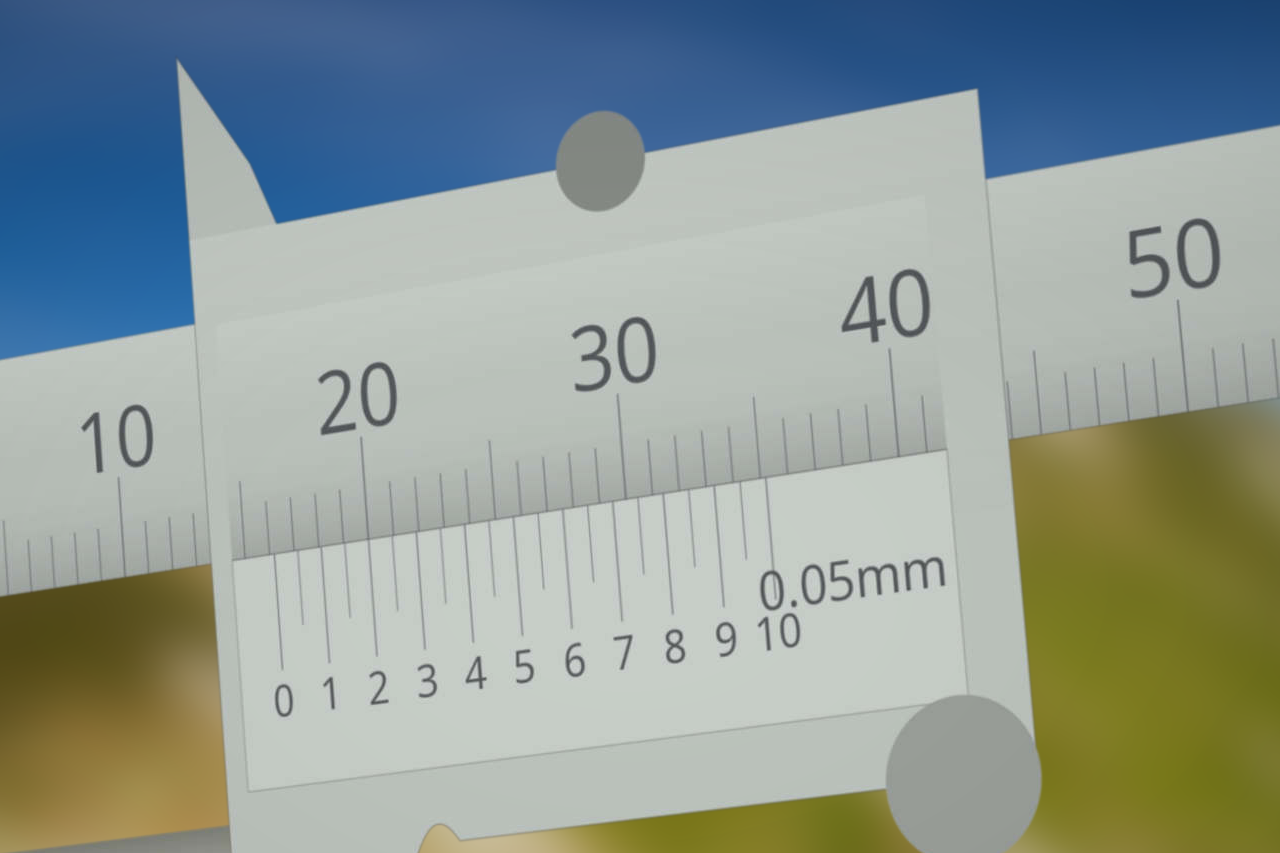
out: **16.2** mm
